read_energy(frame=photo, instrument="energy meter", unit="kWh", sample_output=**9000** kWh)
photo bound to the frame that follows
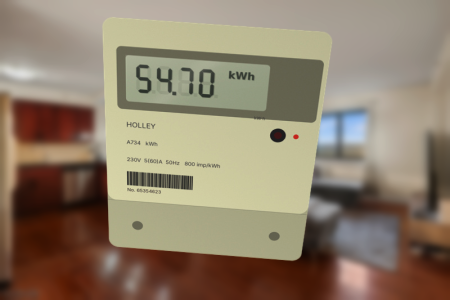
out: **54.70** kWh
